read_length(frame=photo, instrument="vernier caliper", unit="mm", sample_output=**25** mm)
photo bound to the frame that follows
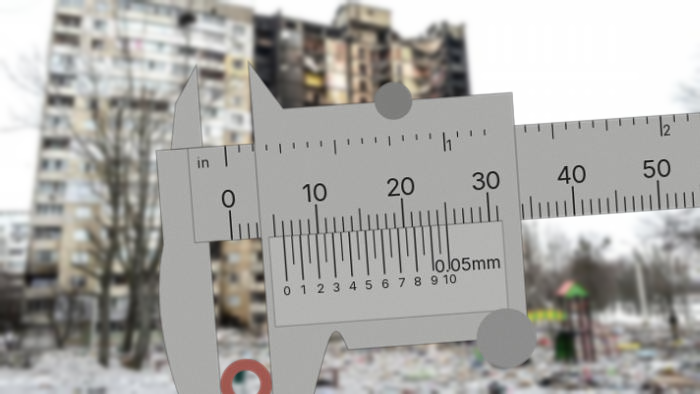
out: **6.0** mm
